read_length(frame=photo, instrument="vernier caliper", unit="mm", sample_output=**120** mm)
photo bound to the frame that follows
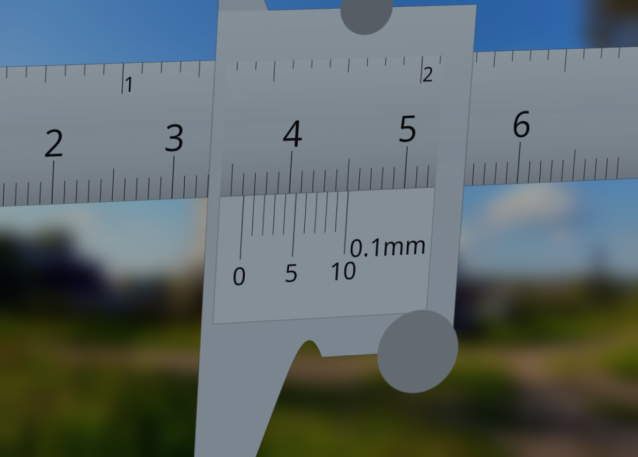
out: **36.1** mm
